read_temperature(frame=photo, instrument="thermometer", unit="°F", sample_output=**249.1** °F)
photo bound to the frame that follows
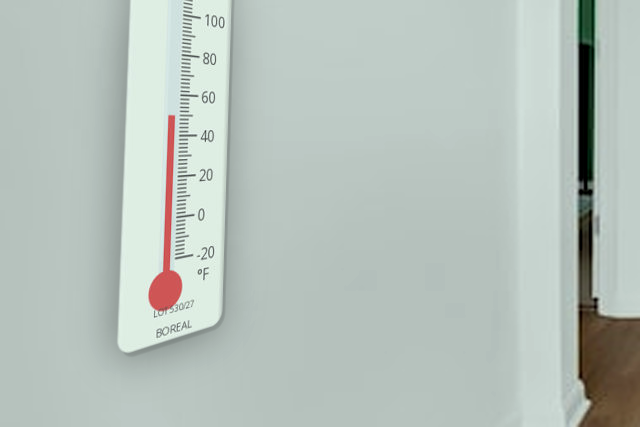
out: **50** °F
